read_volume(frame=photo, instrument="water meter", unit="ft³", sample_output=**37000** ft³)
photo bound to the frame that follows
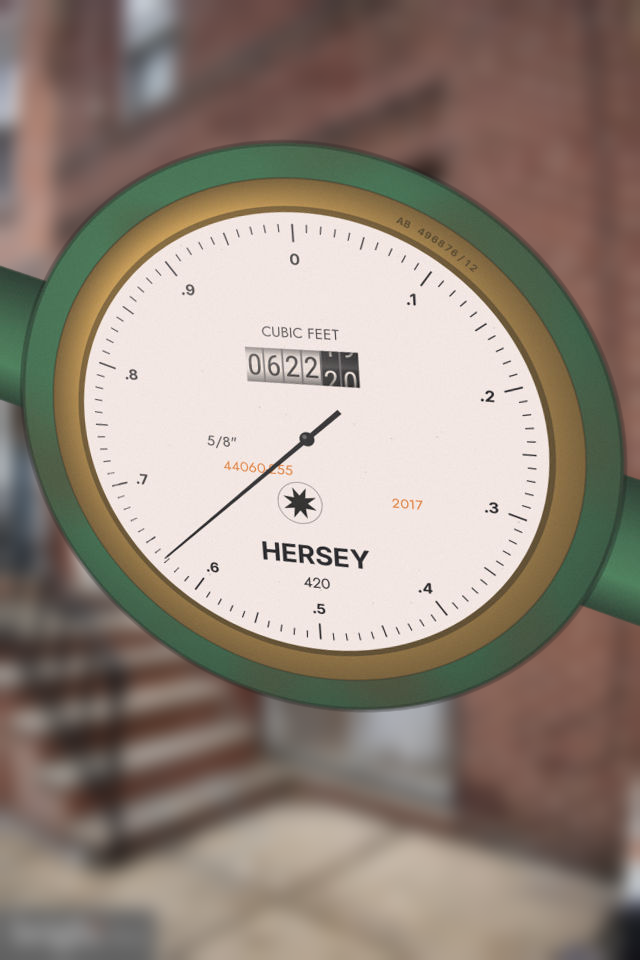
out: **62219.63** ft³
